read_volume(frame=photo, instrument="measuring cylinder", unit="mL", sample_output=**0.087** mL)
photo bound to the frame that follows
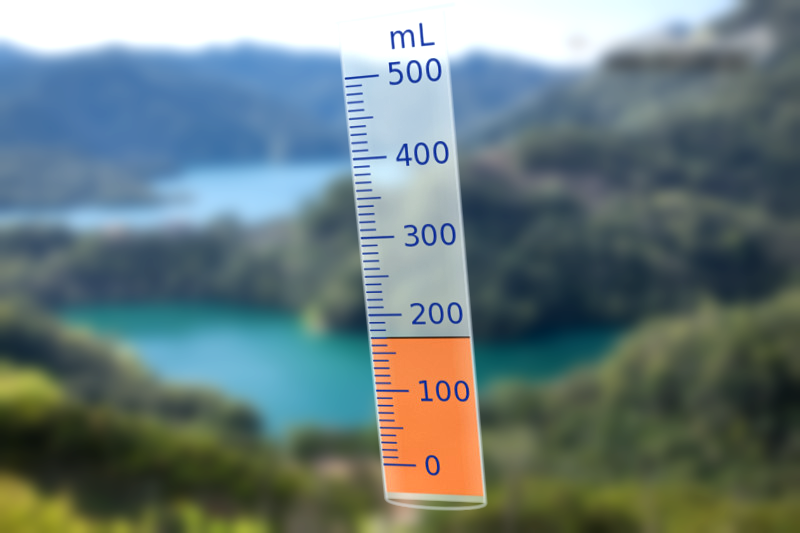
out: **170** mL
